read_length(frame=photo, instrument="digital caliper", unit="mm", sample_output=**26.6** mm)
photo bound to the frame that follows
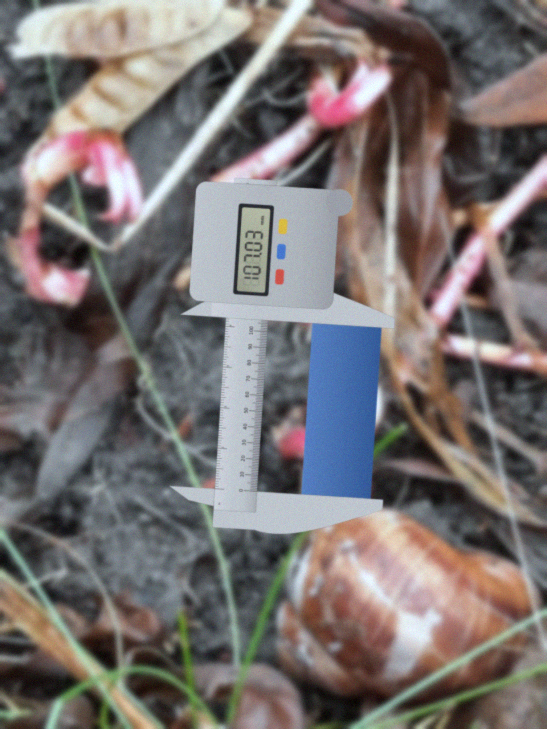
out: **107.03** mm
